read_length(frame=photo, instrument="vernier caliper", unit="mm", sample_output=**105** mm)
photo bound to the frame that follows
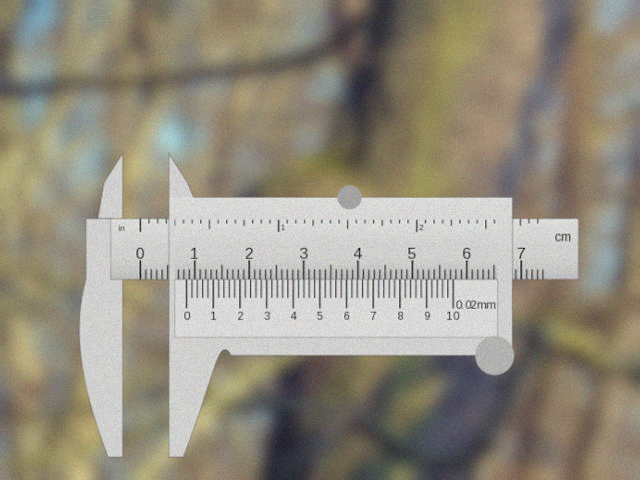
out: **8.5** mm
